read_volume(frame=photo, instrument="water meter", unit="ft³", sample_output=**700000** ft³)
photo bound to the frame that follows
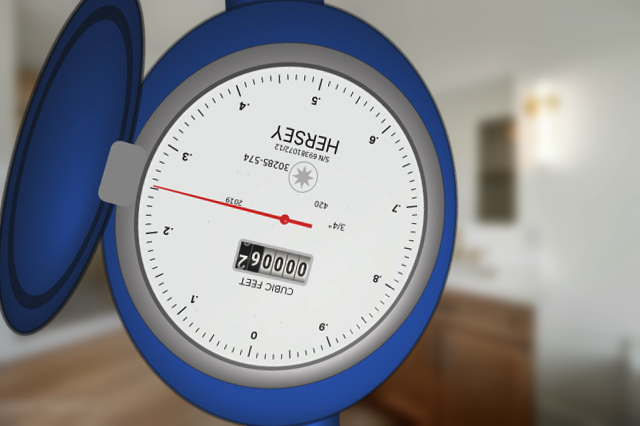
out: **62.25** ft³
